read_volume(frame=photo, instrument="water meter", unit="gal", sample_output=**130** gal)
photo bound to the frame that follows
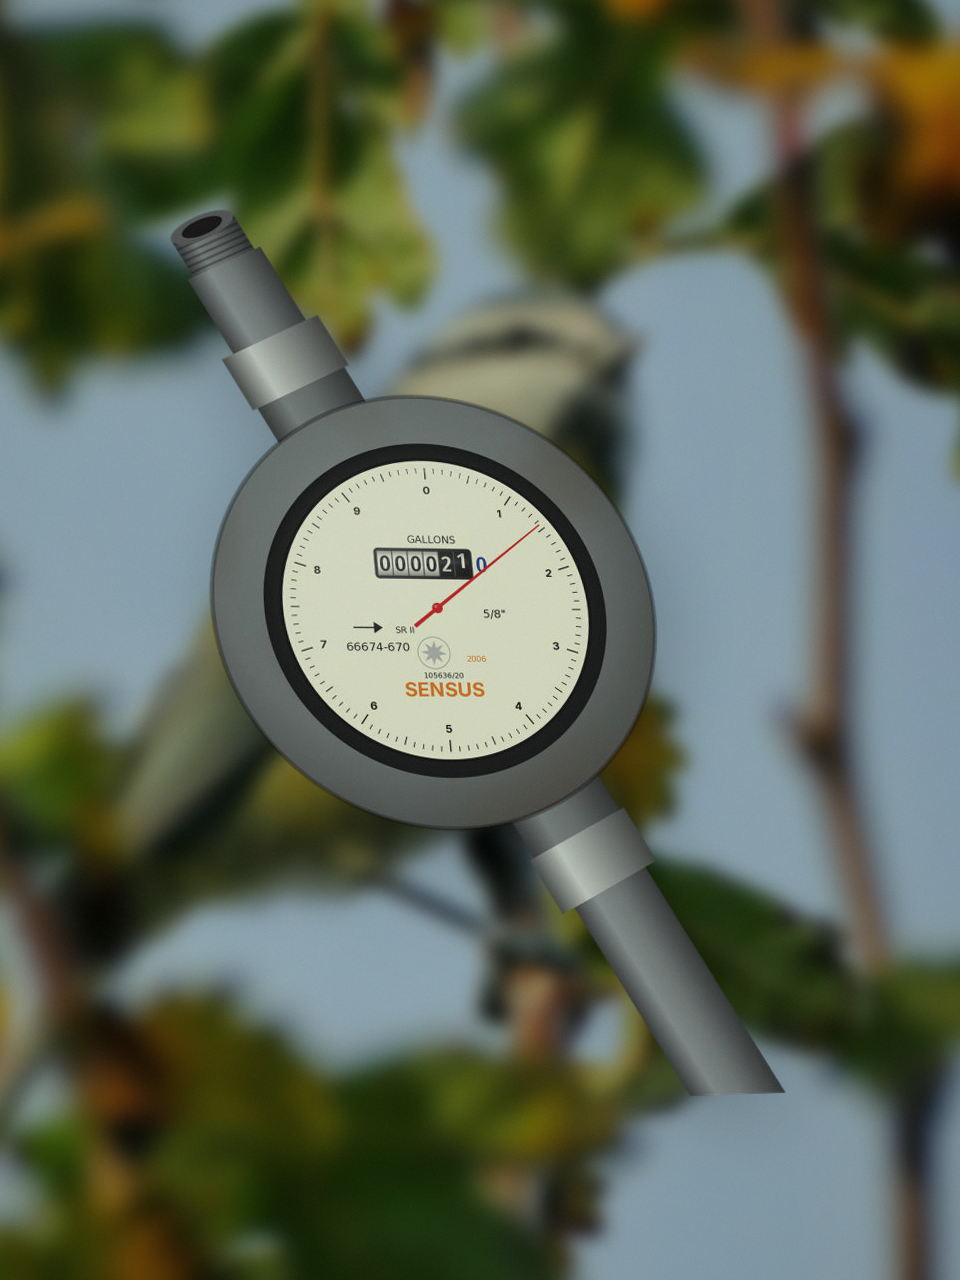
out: **211.4** gal
